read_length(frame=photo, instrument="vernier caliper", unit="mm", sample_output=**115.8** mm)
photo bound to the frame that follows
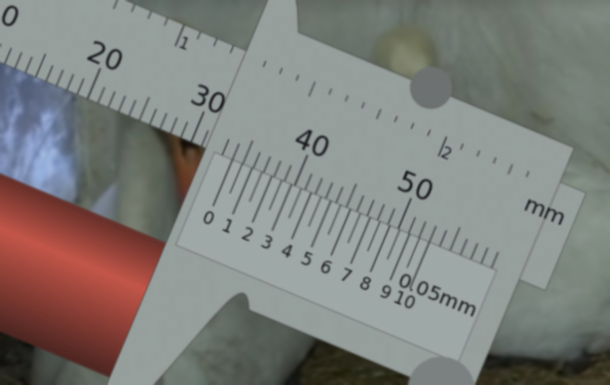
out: **34.0** mm
